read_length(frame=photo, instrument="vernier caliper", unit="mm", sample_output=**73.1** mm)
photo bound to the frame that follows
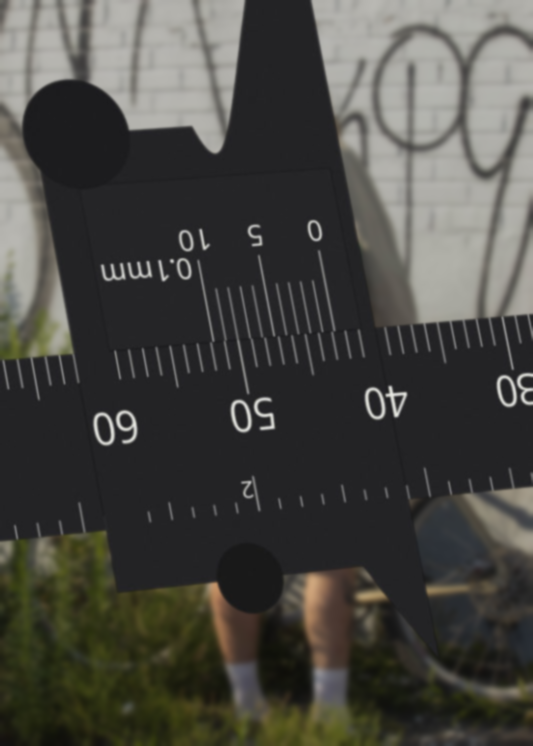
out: **42.8** mm
